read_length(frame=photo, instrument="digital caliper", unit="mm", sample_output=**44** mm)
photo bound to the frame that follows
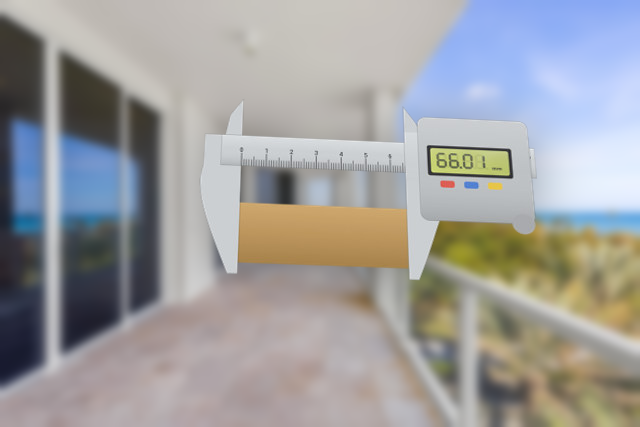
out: **66.01** mm
